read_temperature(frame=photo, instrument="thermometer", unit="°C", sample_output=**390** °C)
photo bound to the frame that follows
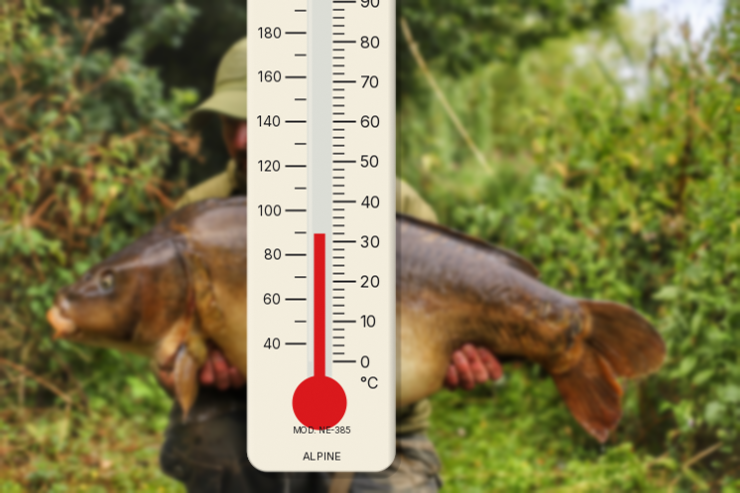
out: **32** °C
